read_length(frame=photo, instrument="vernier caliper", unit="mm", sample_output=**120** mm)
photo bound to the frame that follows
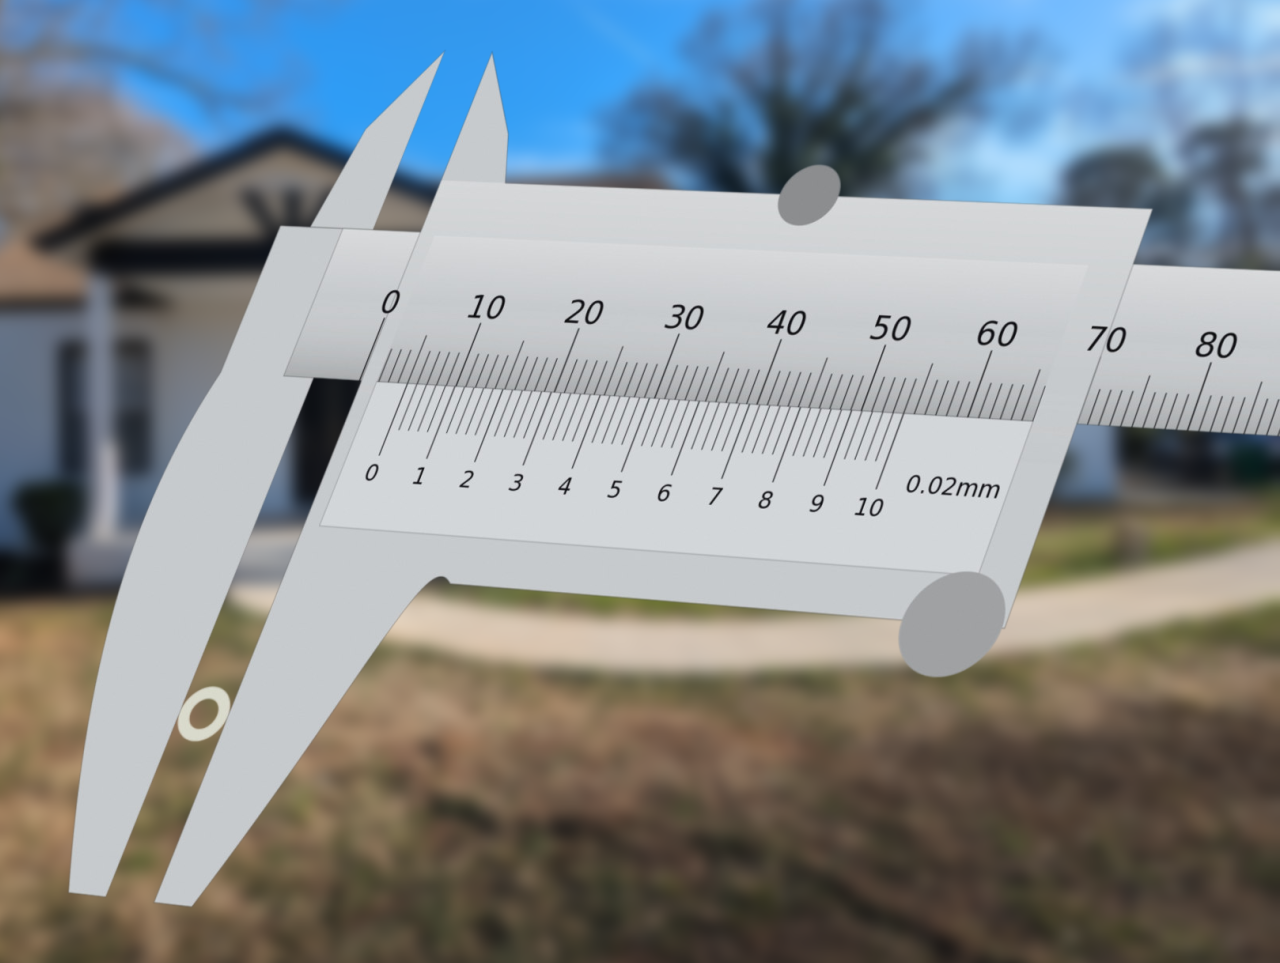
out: **5.0** mm
